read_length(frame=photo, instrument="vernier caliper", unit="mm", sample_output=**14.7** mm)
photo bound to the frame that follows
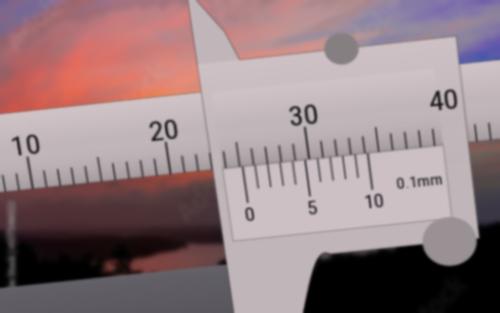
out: **25.2** mm
